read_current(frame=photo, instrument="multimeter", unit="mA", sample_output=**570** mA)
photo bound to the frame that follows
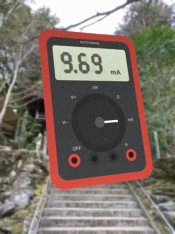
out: **9.69** mA
